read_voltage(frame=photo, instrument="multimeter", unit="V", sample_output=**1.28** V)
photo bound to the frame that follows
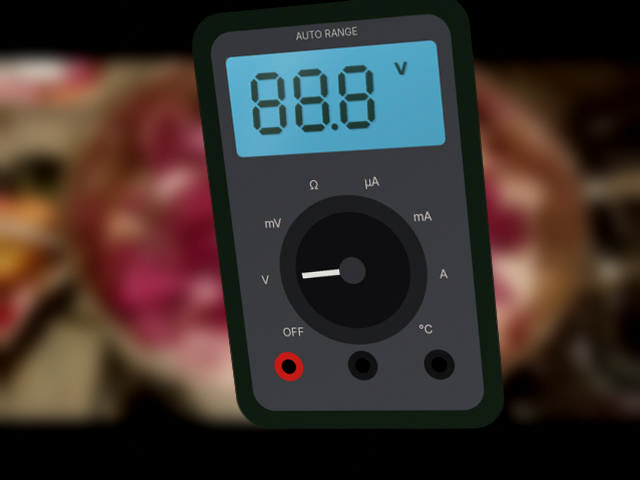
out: **88.8** V
